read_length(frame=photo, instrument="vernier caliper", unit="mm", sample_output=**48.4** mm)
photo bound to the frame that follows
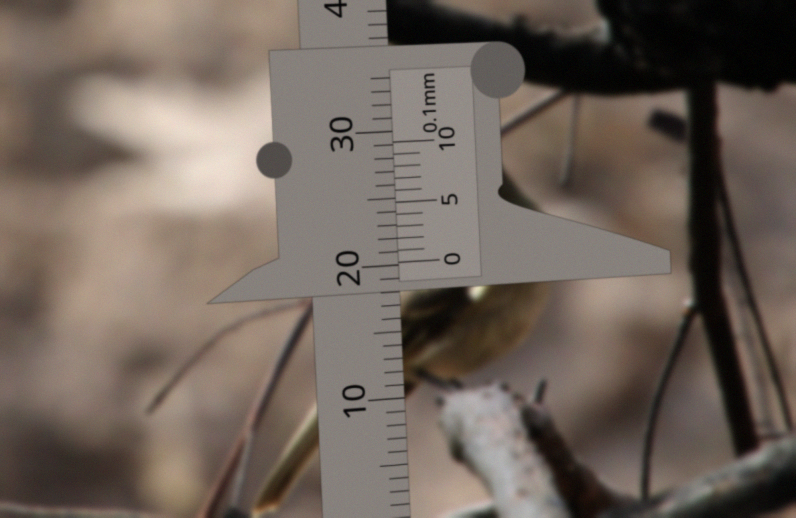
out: **20.2** mm
